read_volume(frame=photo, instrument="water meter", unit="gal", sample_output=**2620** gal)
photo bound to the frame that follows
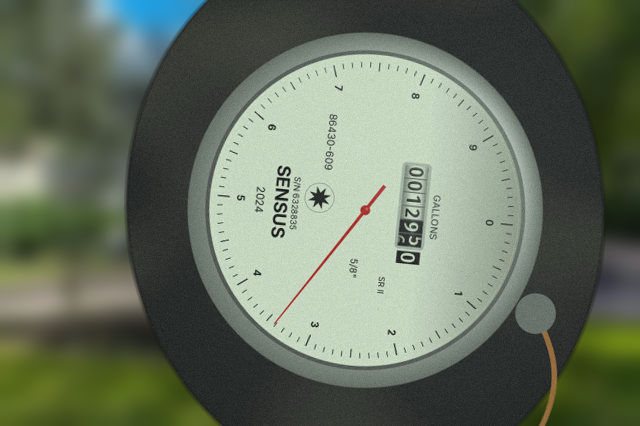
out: **12953.4** gal
